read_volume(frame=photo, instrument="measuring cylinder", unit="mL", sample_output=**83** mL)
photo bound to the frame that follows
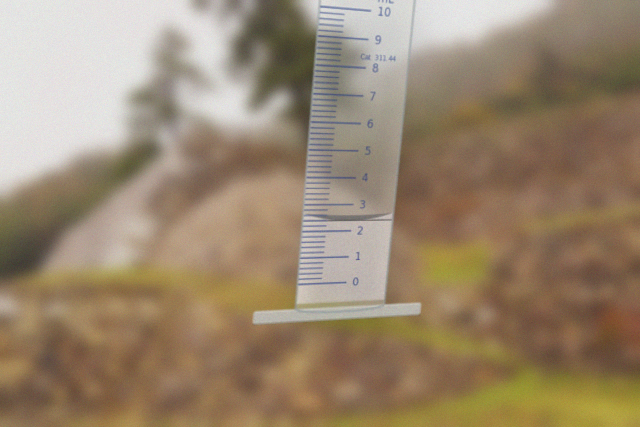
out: **2.4** mL
